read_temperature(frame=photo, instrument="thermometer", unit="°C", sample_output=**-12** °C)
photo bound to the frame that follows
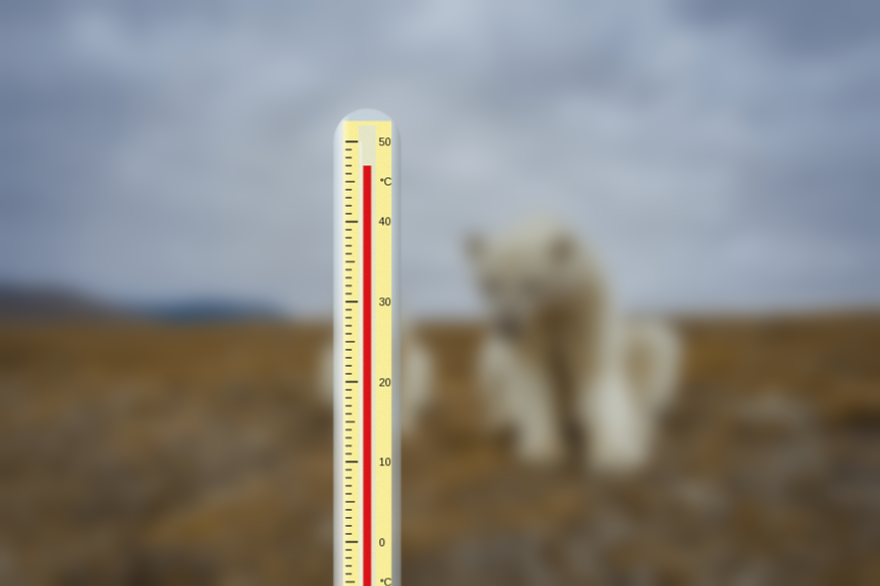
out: **47** °C
